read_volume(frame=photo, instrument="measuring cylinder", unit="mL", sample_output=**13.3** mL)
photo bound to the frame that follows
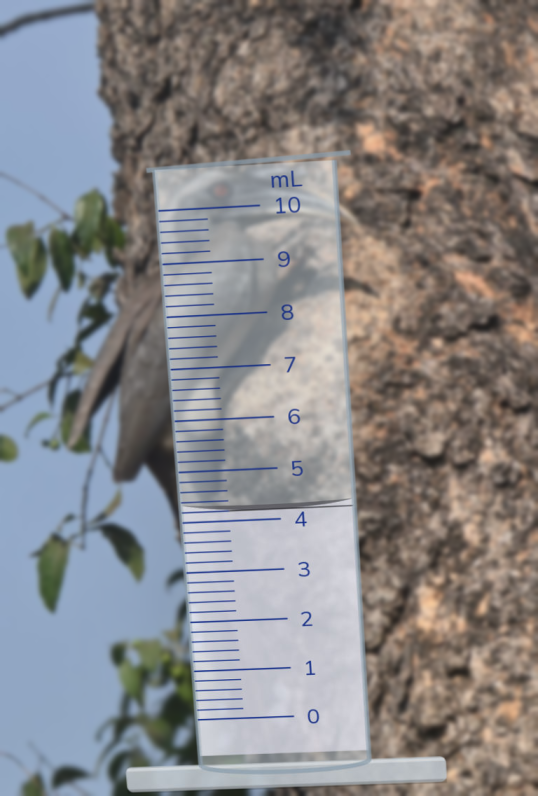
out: **4.2** mL
